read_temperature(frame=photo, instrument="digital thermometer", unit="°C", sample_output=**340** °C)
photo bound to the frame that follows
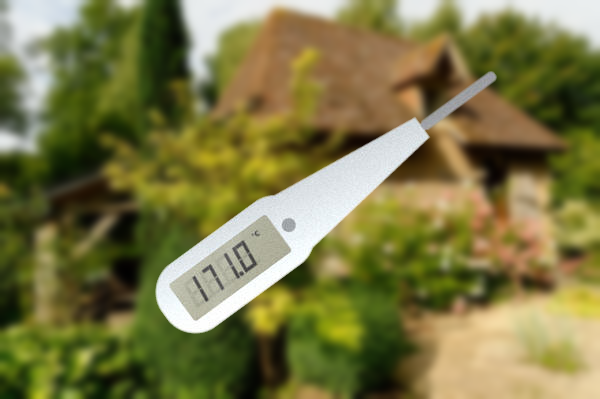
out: **171.0** °C
